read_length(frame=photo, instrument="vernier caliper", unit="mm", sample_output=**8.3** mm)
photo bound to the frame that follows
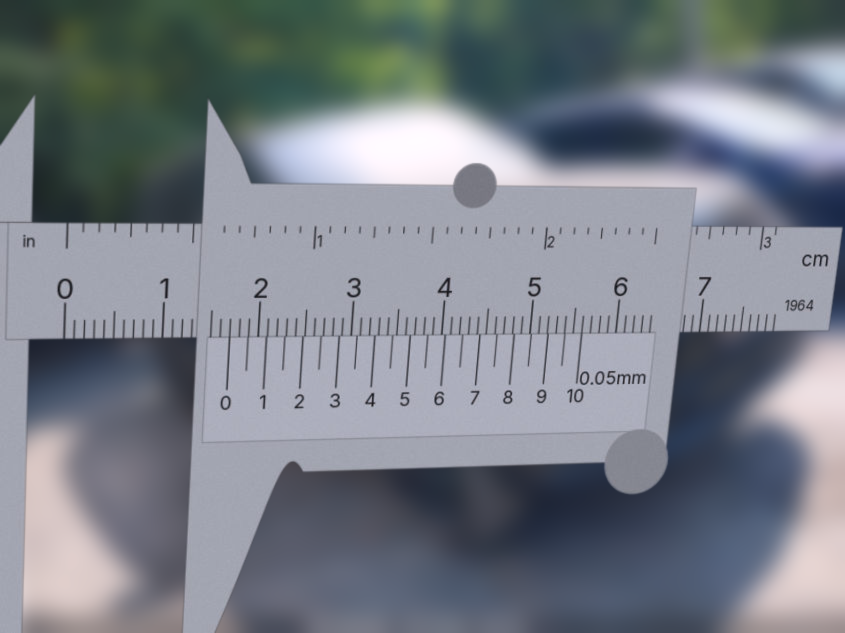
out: **17.0** mm
